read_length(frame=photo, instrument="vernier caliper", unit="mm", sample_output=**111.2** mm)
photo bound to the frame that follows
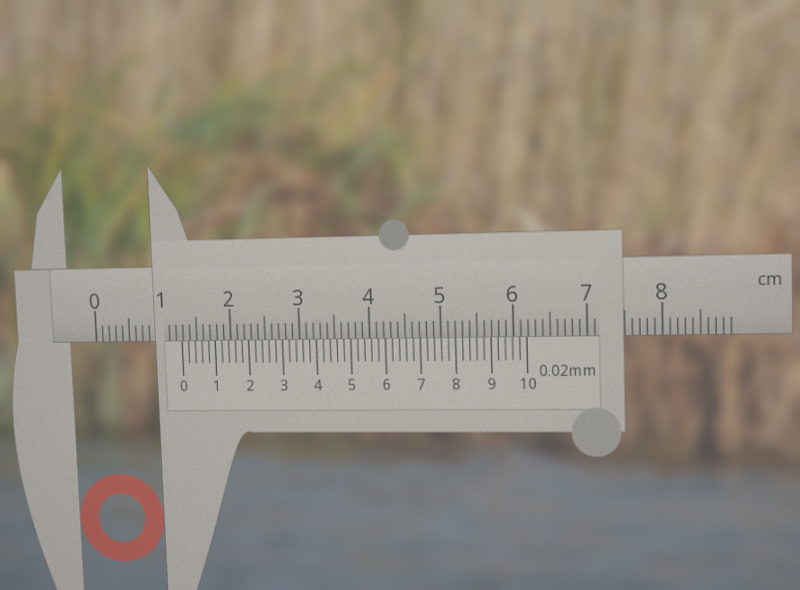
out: **12.8** mm
